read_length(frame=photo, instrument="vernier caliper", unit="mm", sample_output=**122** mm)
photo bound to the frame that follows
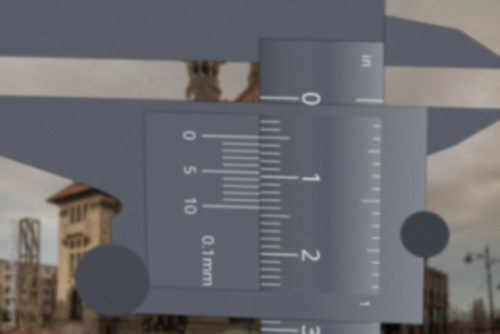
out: **5.0** mm
